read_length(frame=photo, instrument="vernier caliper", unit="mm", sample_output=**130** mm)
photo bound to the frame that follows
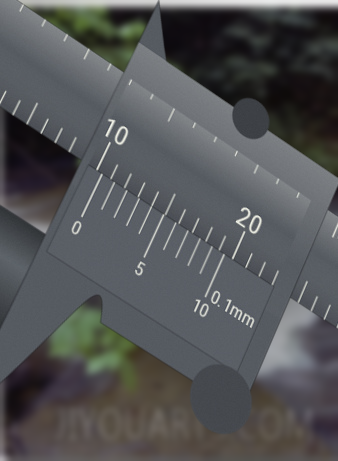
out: **10.4** mm
